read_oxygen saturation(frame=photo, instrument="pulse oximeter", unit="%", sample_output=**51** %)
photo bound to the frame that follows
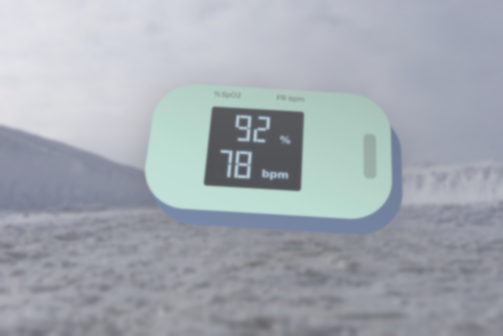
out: **92** %
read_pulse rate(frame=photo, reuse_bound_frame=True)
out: **78** bpm
